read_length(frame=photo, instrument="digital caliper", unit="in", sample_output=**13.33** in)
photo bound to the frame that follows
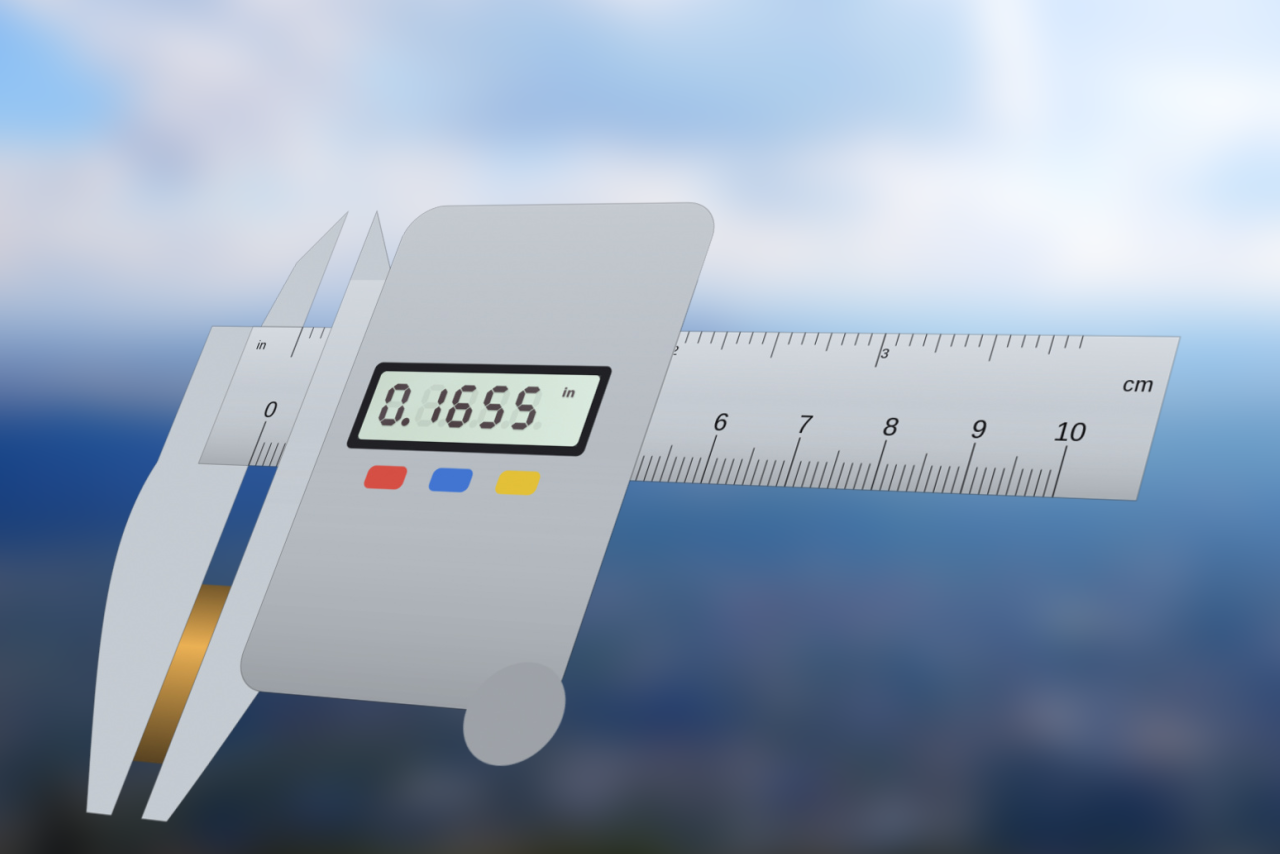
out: **0.1655** in
